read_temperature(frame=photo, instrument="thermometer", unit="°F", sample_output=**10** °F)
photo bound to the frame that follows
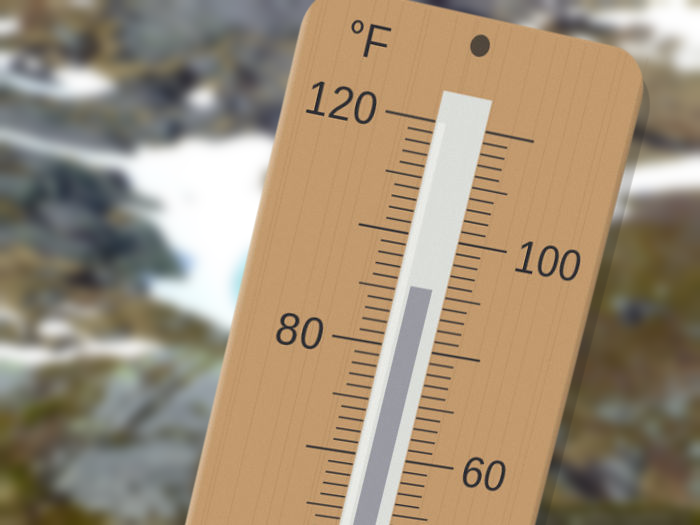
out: **91** °F
